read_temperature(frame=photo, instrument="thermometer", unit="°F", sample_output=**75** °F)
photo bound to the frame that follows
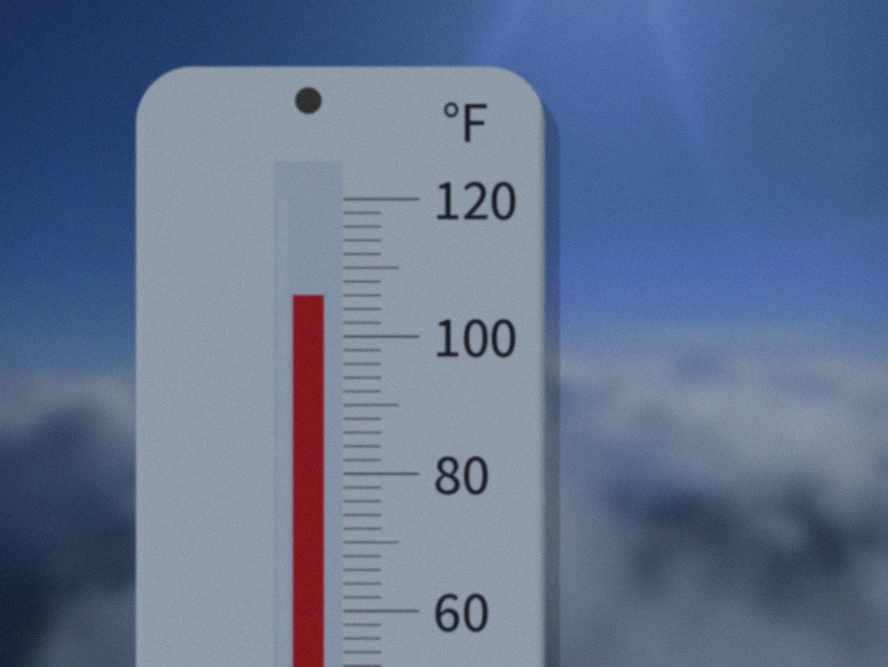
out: **106** °F
